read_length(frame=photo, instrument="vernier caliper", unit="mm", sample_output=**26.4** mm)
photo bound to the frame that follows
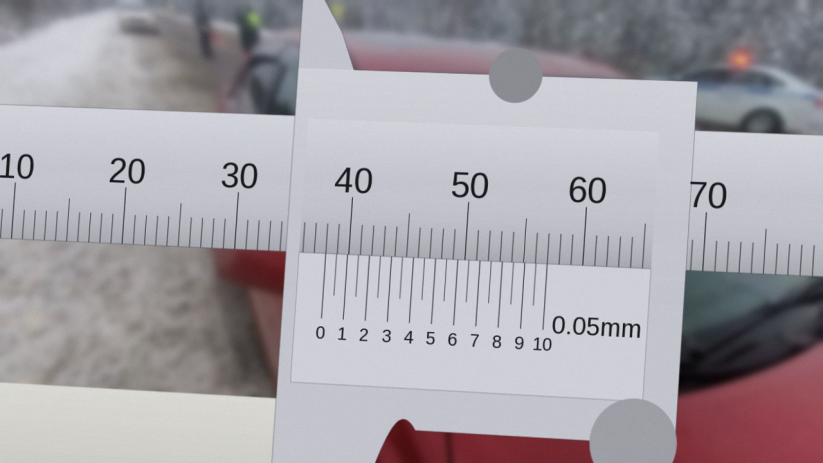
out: **38.0** mm
